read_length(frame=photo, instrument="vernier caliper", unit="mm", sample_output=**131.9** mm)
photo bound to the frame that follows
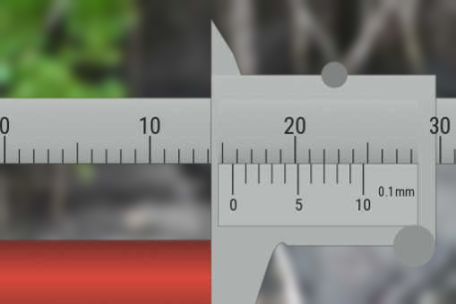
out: **15.7** mm
